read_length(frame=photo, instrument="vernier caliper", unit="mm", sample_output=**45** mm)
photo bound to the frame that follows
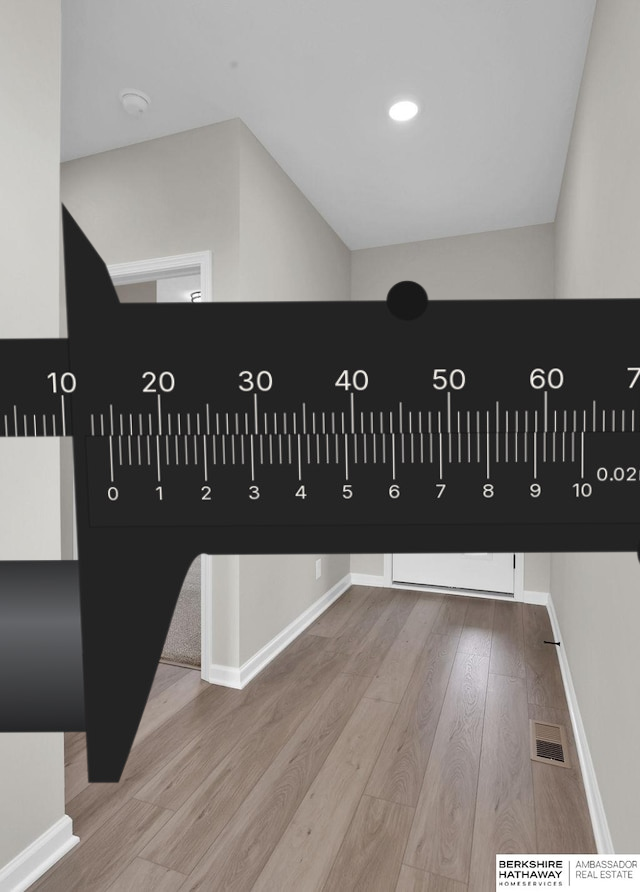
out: **14.8** mm
